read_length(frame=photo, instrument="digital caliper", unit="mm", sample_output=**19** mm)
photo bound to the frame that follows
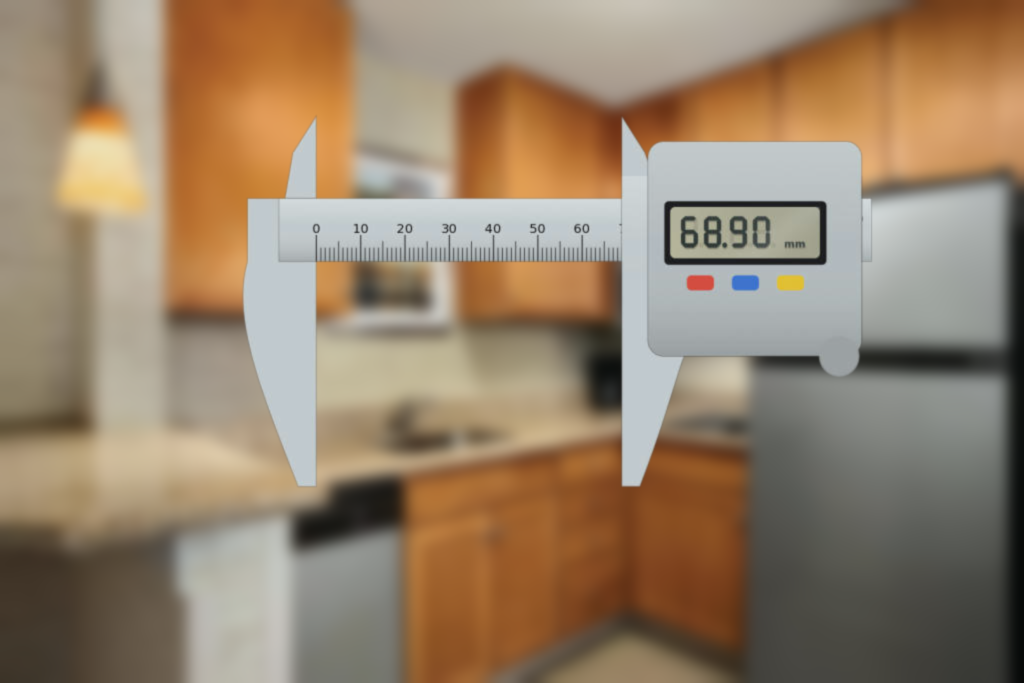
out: **68.90** mm
